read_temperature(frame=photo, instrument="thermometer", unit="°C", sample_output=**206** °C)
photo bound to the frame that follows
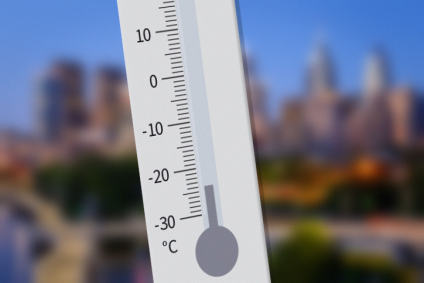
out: **-24** °C
